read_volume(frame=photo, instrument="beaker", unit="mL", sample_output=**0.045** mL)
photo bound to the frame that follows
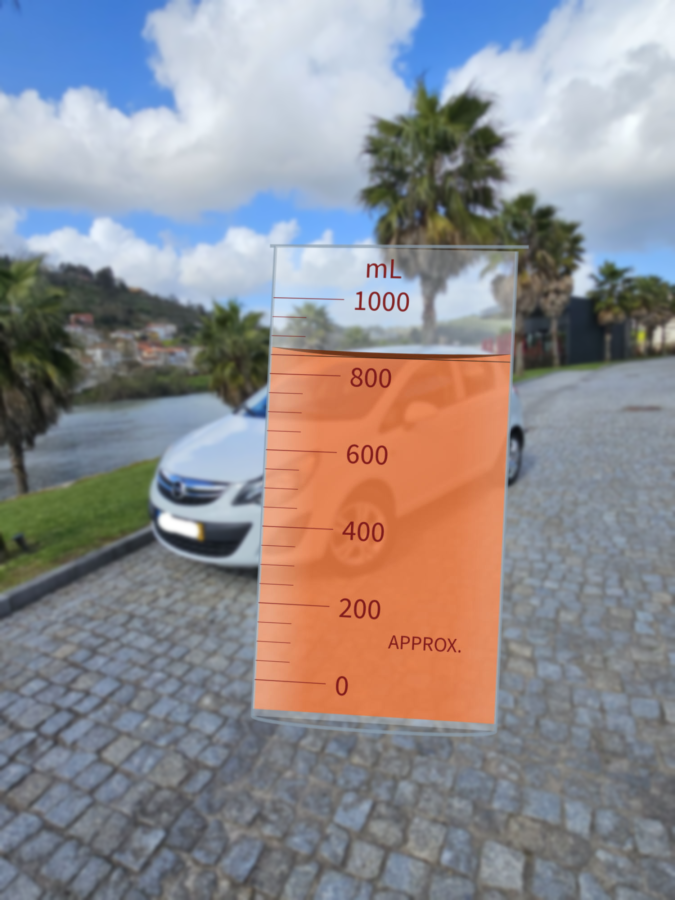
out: **850** mL
